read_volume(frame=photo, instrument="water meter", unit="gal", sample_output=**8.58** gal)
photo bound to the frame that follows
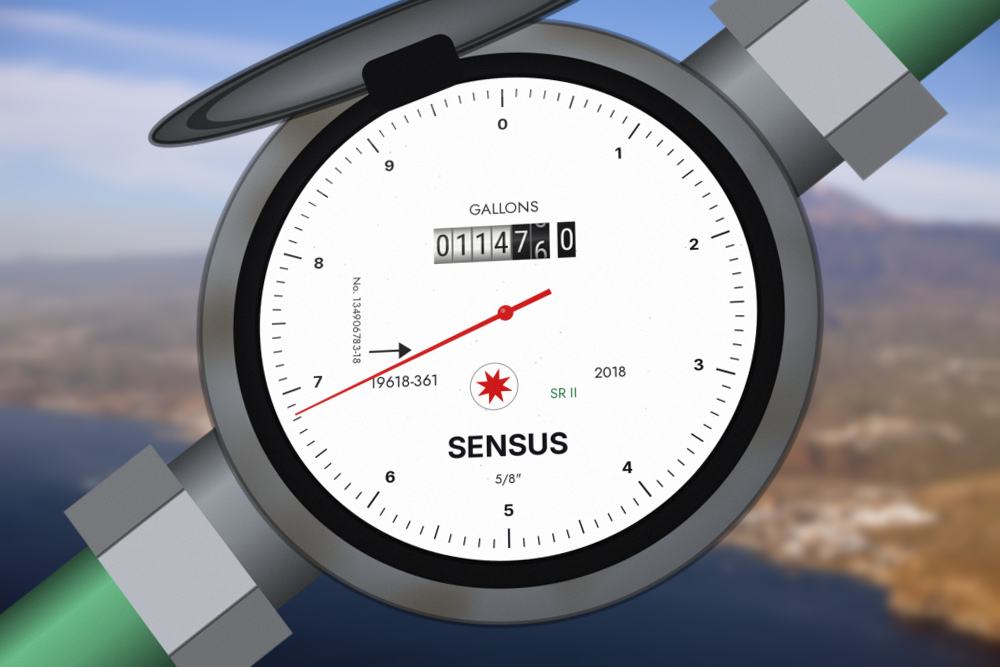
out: **114756.8** gal
